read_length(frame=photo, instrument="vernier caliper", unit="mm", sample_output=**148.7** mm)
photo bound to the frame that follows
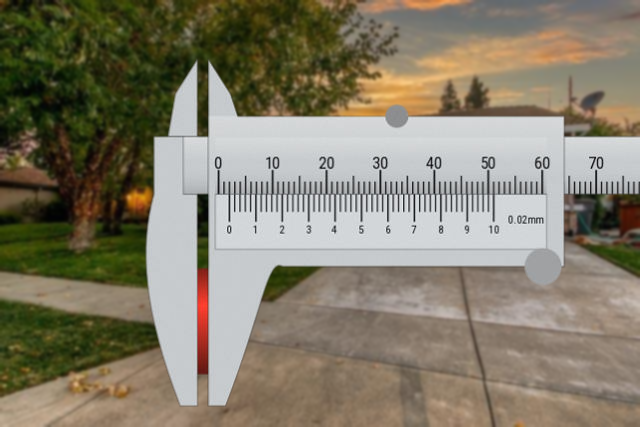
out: **2.0** mm
